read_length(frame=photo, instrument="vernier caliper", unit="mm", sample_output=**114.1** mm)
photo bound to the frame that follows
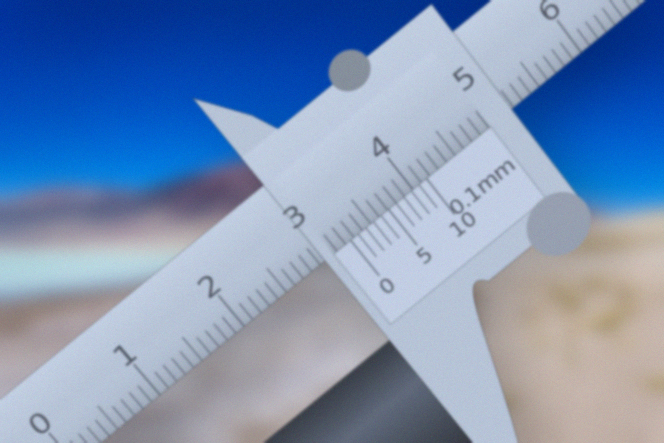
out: **32.6** mm
